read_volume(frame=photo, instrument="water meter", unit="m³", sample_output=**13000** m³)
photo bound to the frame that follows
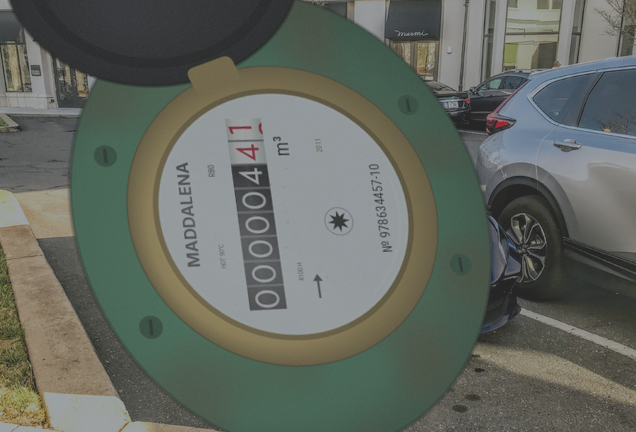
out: **4.41** m³
